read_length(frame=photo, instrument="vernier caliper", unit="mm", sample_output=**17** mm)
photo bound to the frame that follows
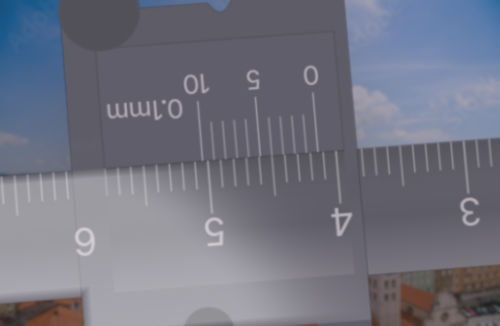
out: **41.4** mm
